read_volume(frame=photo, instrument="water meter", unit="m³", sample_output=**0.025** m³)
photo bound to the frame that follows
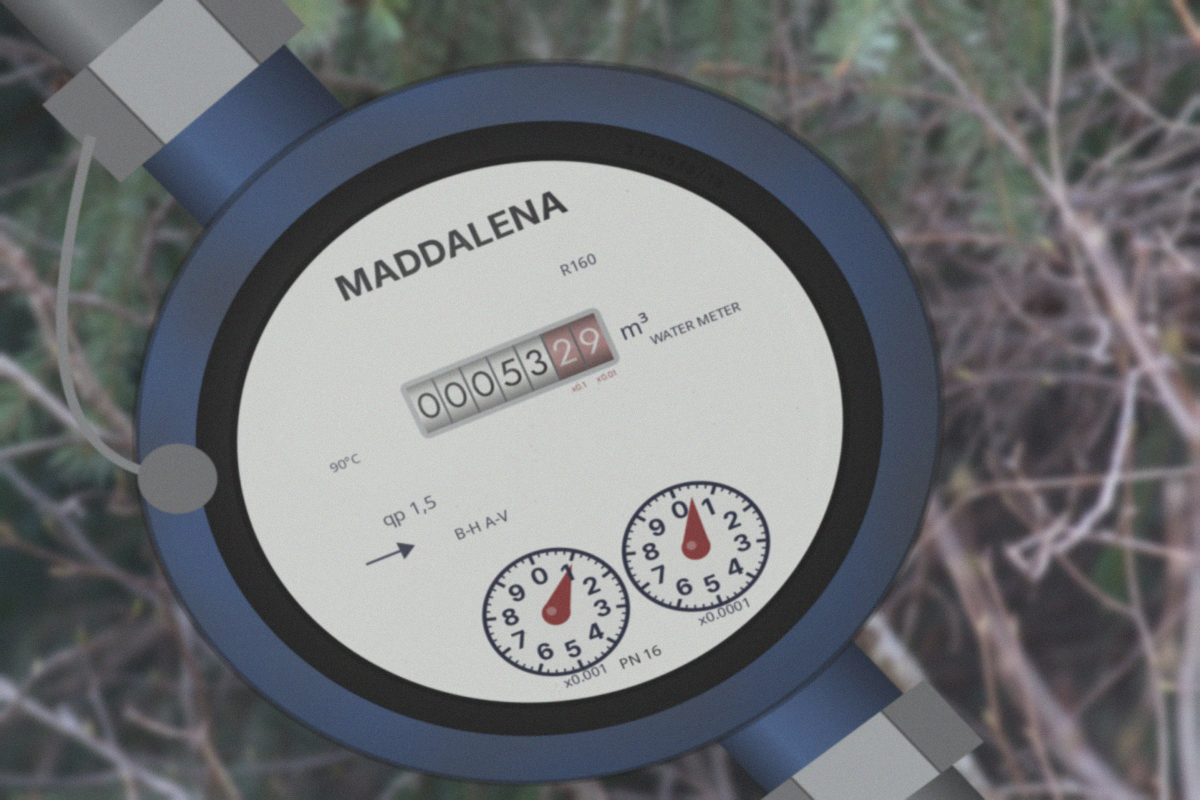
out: **53.2910** m³
